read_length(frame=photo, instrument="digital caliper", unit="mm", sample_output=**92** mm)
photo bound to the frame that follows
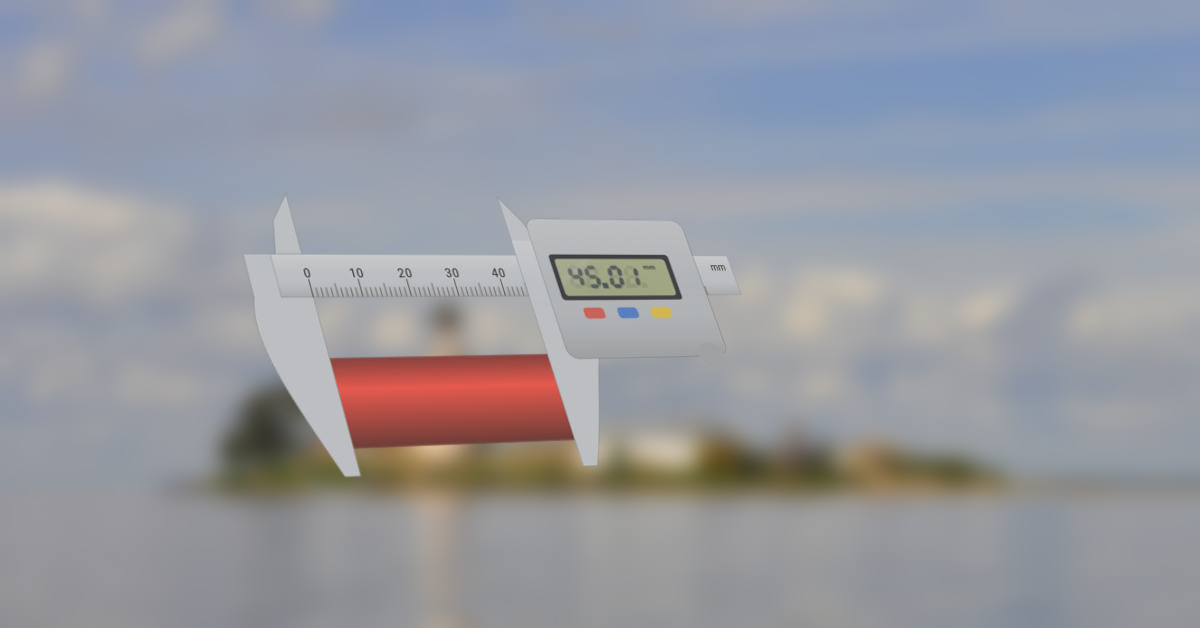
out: **45.01** mm
